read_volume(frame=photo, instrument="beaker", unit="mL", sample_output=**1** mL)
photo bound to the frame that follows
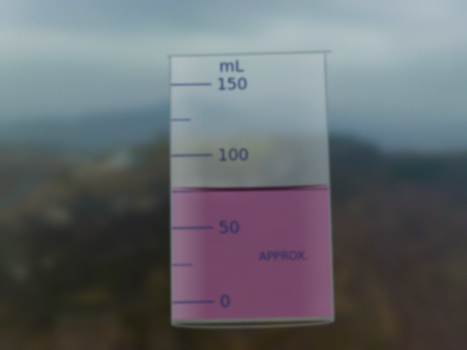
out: **75** mL
